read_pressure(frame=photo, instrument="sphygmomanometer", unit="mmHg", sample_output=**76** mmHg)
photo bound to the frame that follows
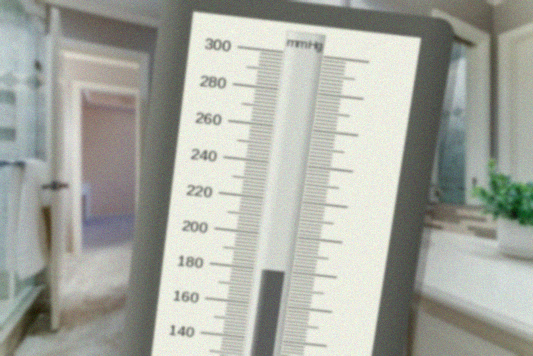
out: **180** mmHg
